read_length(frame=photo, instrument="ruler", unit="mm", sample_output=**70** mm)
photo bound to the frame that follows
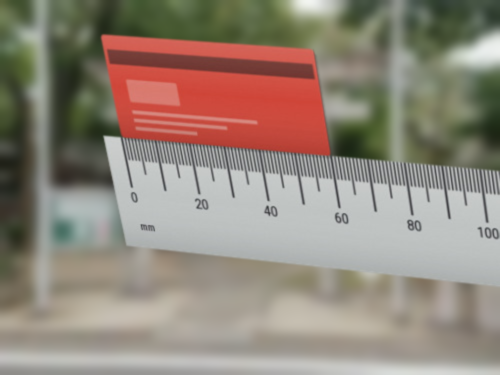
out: **60** mm
